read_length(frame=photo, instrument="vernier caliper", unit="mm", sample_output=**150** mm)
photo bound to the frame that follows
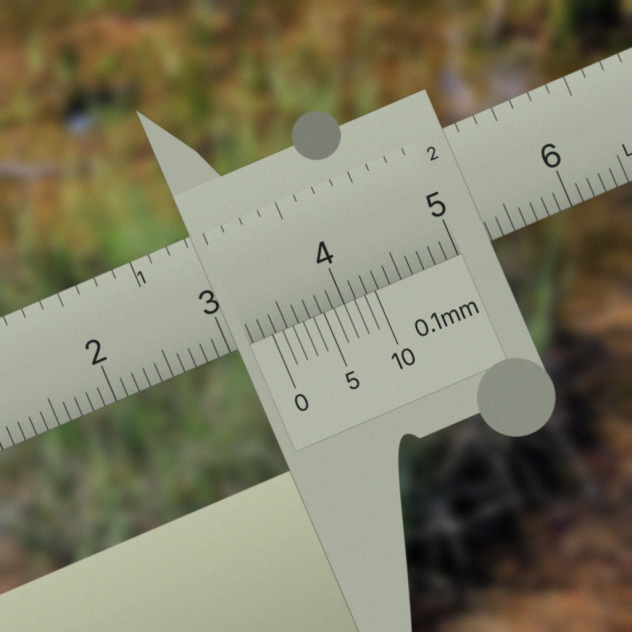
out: **33.7** mm
